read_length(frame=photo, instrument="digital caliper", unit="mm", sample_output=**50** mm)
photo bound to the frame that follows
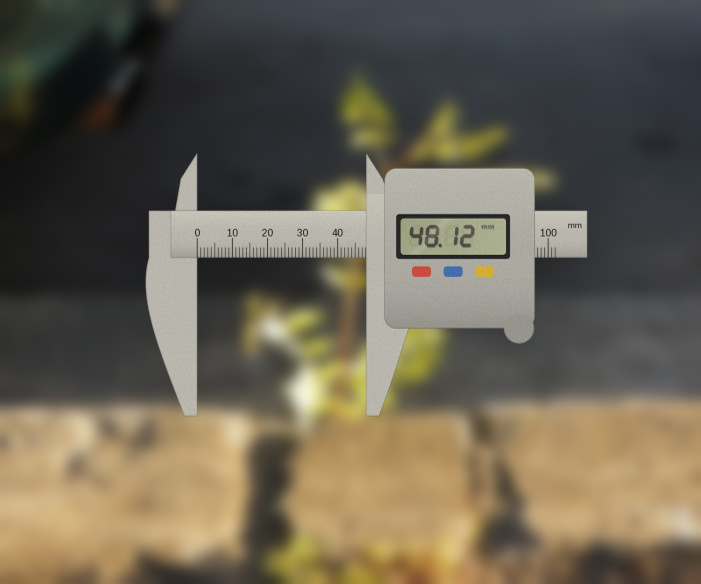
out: **48.12** mm
